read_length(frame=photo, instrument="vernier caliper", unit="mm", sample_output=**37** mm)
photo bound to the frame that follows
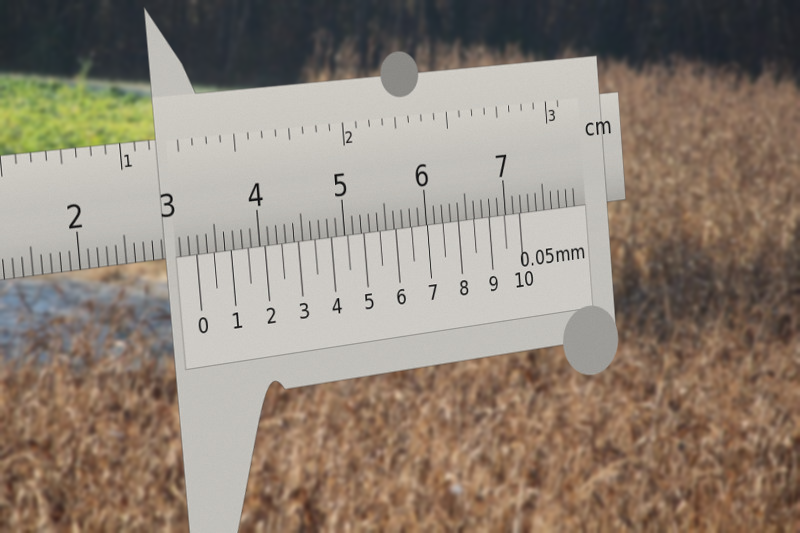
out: **32.8** mm
